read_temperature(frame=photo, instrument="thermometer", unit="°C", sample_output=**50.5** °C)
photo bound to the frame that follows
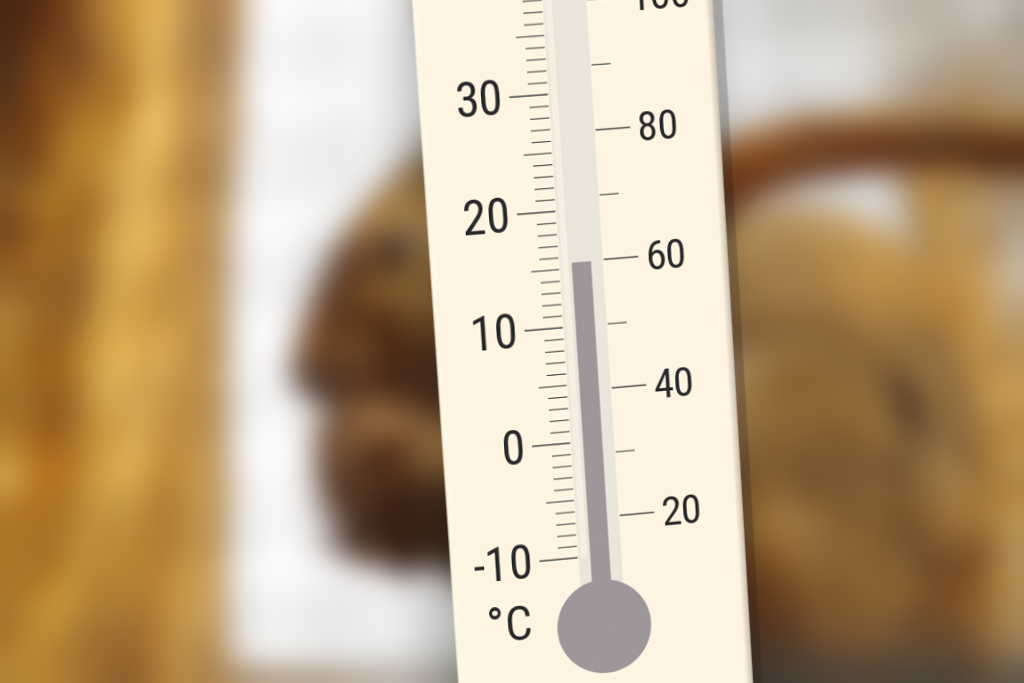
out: **15.5** °C
